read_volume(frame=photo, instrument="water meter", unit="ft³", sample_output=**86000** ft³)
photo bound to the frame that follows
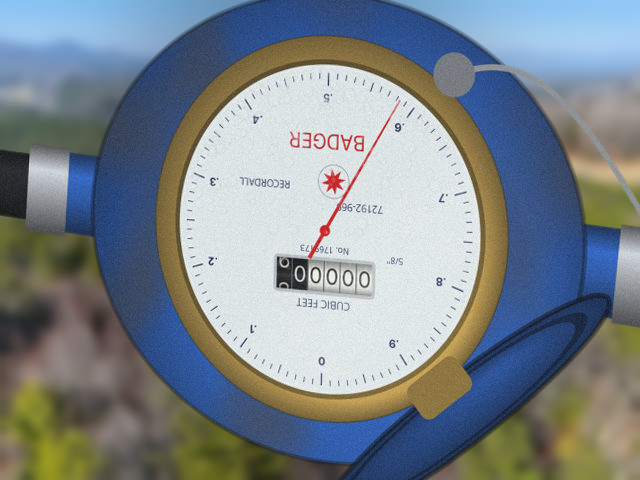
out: **8.58** ft³
